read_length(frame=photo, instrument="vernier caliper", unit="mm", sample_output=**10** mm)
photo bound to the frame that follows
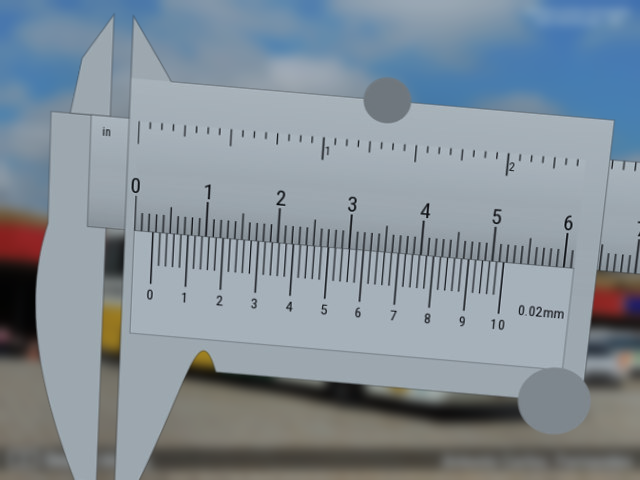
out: **2.6** mm
